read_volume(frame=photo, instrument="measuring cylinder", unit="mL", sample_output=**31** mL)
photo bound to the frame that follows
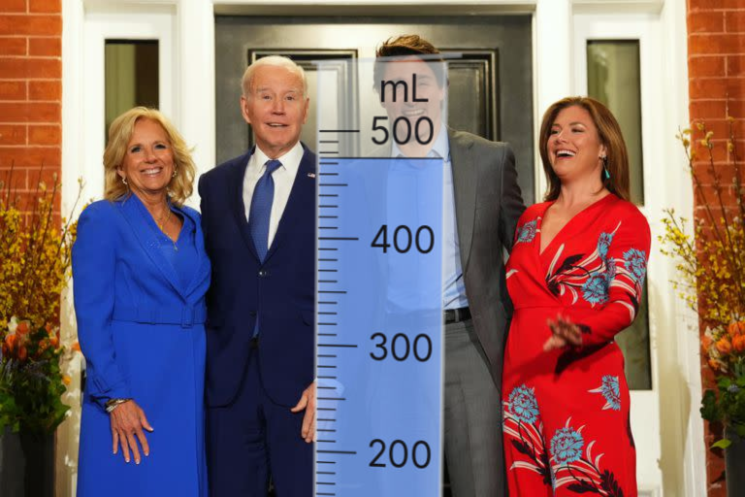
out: **475** mL
